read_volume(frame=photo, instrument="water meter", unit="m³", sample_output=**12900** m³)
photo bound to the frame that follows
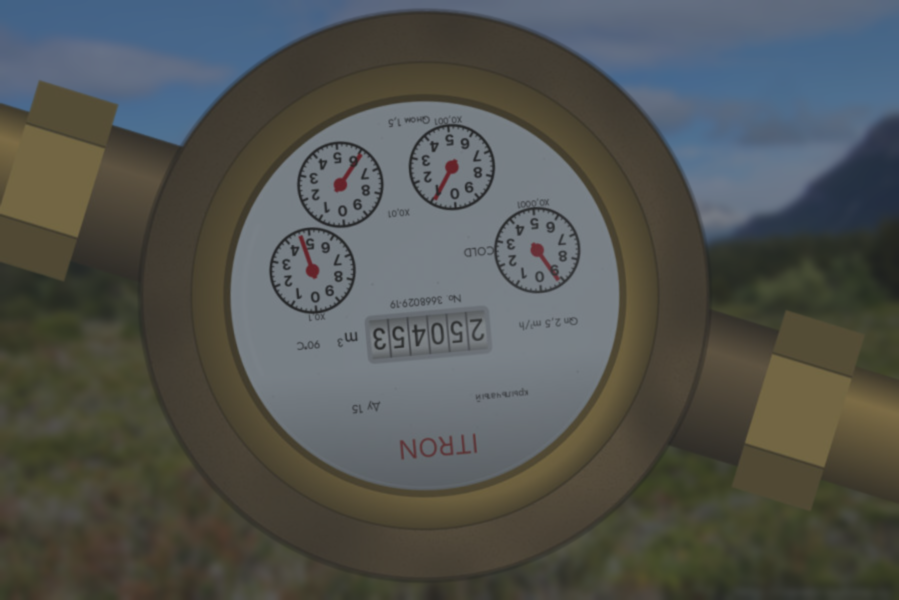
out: **250453.4609** m³
